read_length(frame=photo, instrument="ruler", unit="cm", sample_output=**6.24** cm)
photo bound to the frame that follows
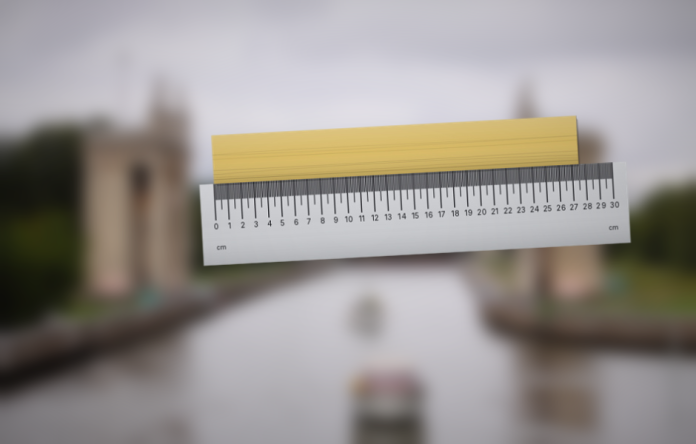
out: **27.5** cm
